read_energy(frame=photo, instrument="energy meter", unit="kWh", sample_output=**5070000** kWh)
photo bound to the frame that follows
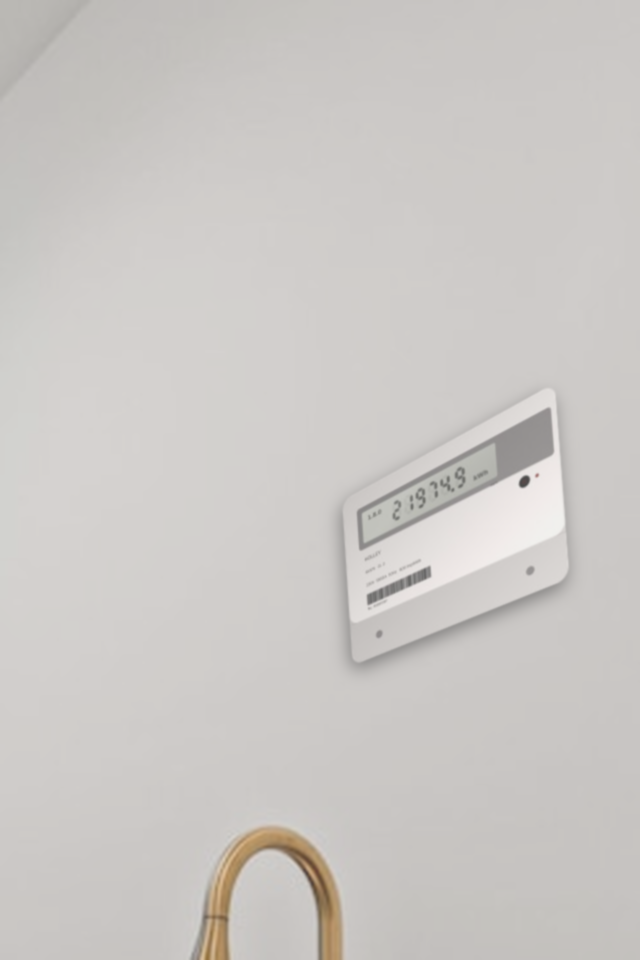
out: **21974.9** kWh
